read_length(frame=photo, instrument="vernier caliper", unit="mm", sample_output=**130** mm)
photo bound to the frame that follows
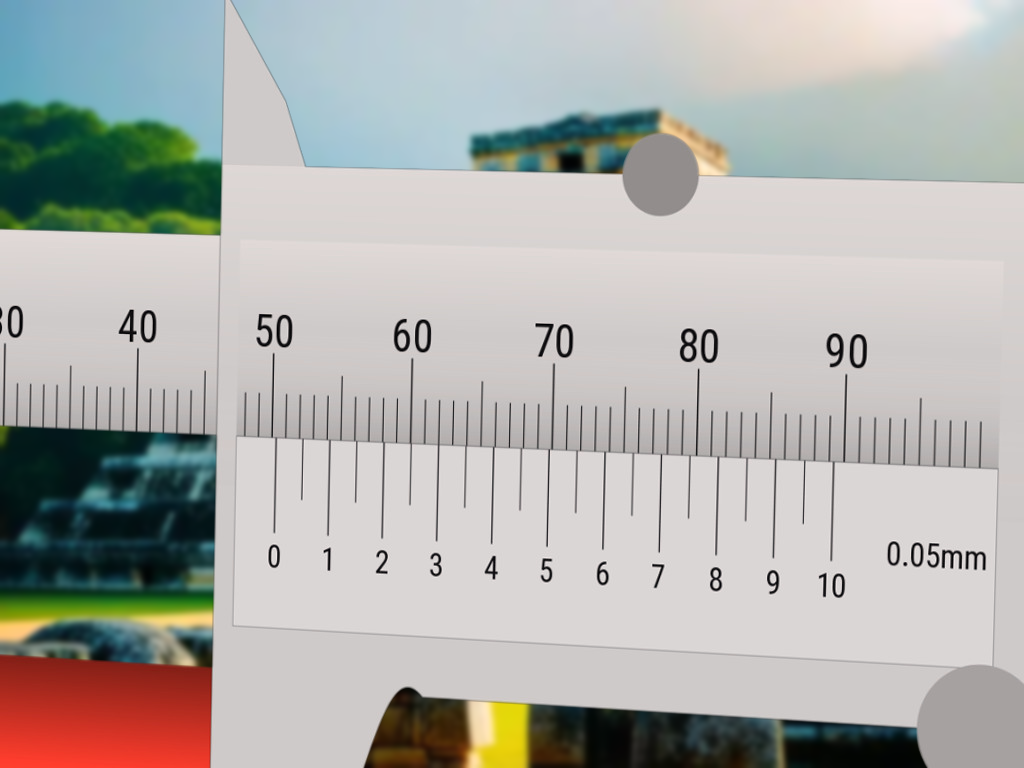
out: **50.3** mm
